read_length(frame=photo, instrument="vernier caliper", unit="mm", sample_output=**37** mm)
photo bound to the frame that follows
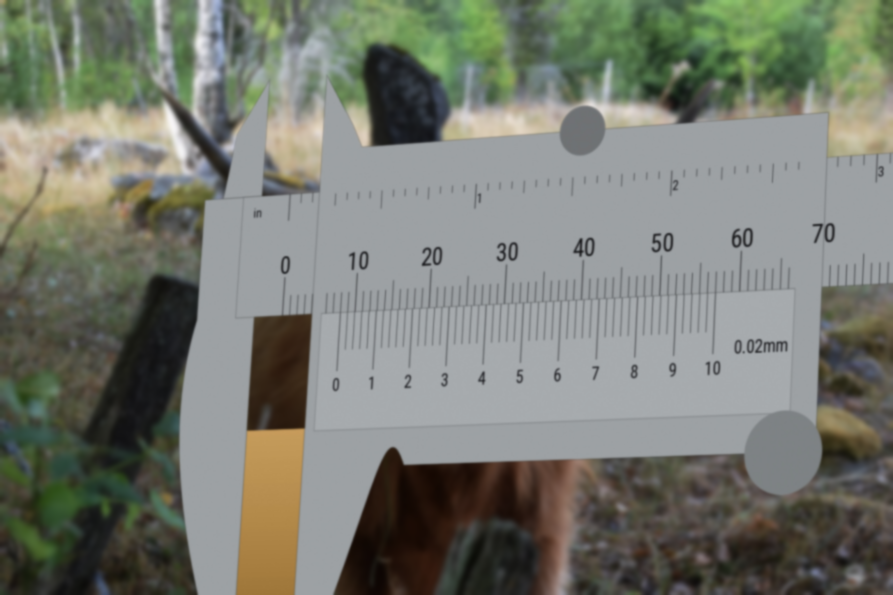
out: **8.0** mm
